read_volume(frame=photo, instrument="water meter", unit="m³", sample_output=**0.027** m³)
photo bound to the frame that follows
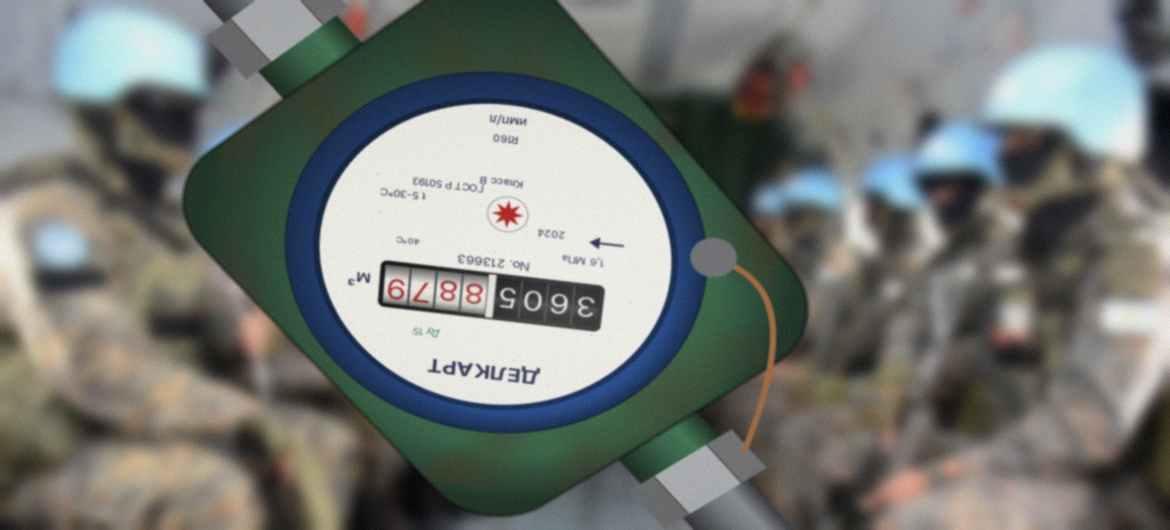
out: **3605.8879** m³
